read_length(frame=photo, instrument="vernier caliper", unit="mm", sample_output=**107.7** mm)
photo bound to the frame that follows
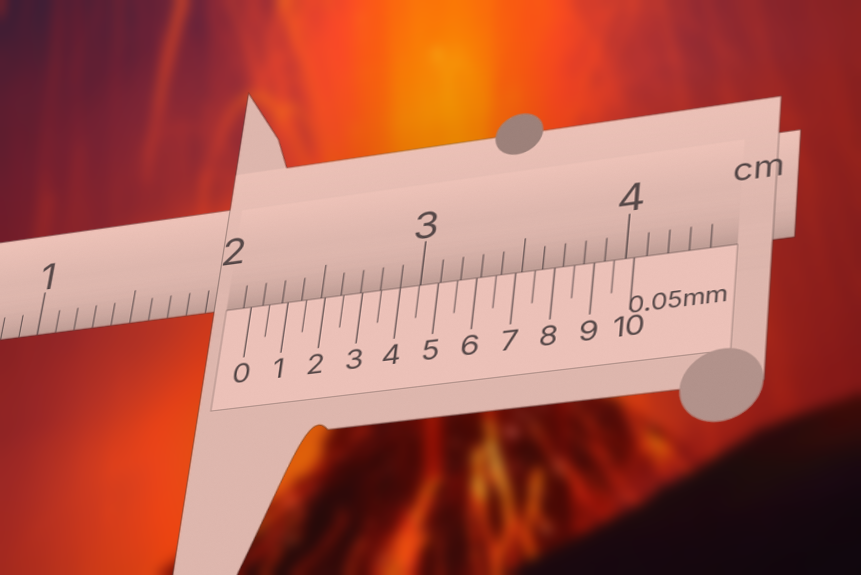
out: **21.4** mm
